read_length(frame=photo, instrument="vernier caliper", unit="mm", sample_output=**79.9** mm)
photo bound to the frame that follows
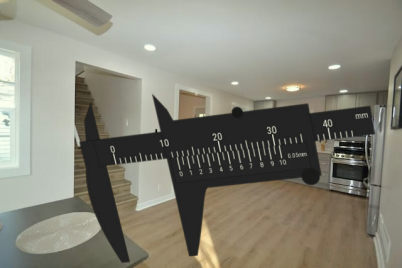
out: **11.8** mm
